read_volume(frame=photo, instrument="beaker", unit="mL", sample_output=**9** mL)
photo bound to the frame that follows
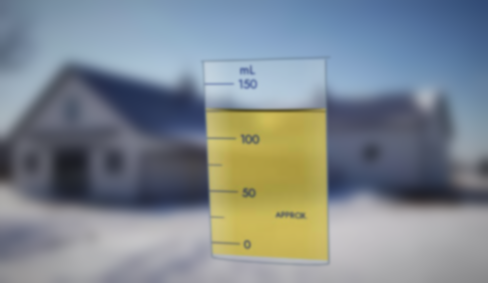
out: **125** mL
